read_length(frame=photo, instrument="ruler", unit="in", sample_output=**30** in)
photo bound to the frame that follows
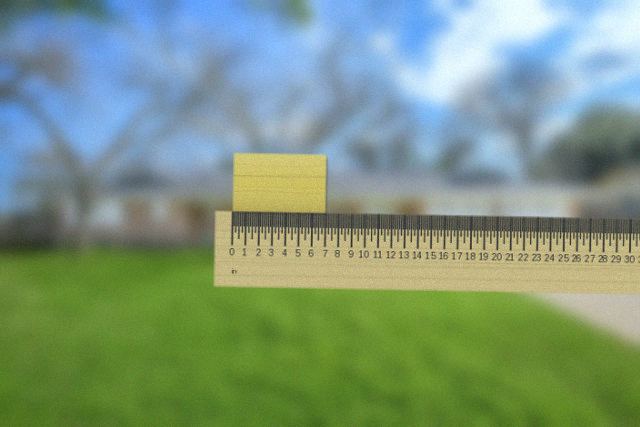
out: **7** in
